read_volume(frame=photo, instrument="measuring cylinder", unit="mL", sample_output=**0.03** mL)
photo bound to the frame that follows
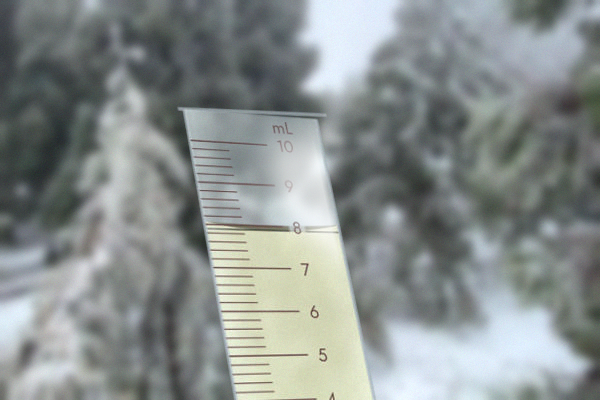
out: **7.9** mL
